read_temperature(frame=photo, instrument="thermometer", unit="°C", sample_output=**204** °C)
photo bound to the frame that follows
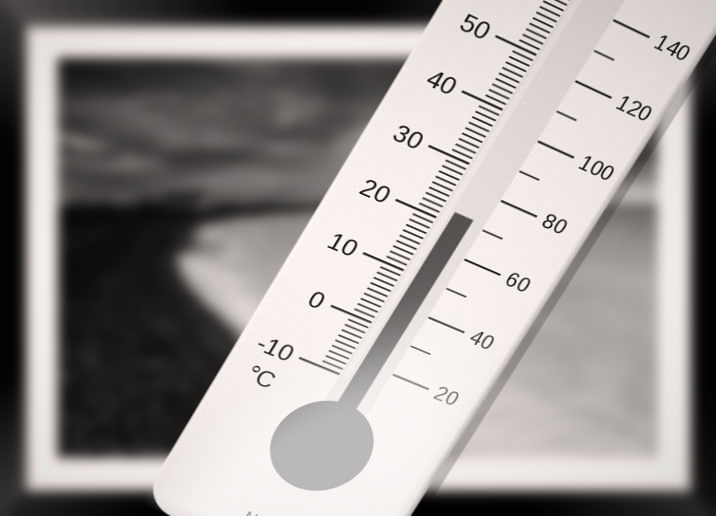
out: **22** °C
